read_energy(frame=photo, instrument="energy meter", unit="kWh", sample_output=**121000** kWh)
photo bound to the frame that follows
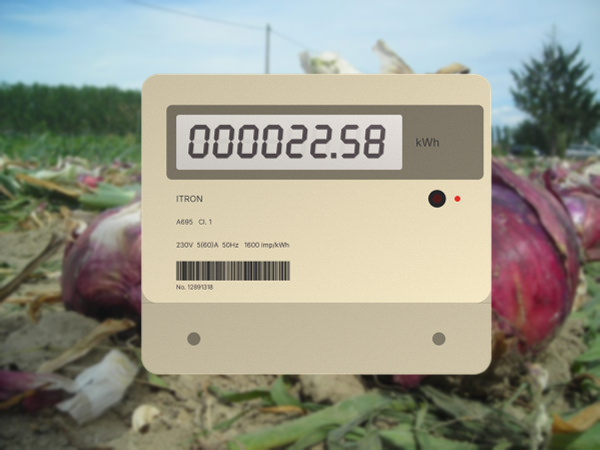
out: **22.58** kWh
